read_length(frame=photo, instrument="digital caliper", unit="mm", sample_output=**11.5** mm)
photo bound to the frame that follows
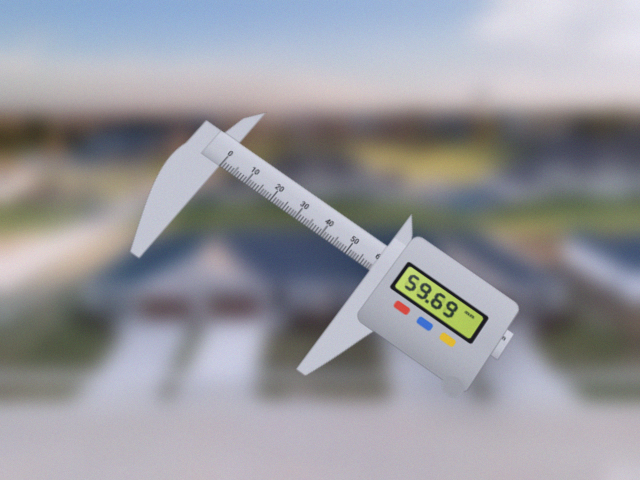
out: **59.69** mm
